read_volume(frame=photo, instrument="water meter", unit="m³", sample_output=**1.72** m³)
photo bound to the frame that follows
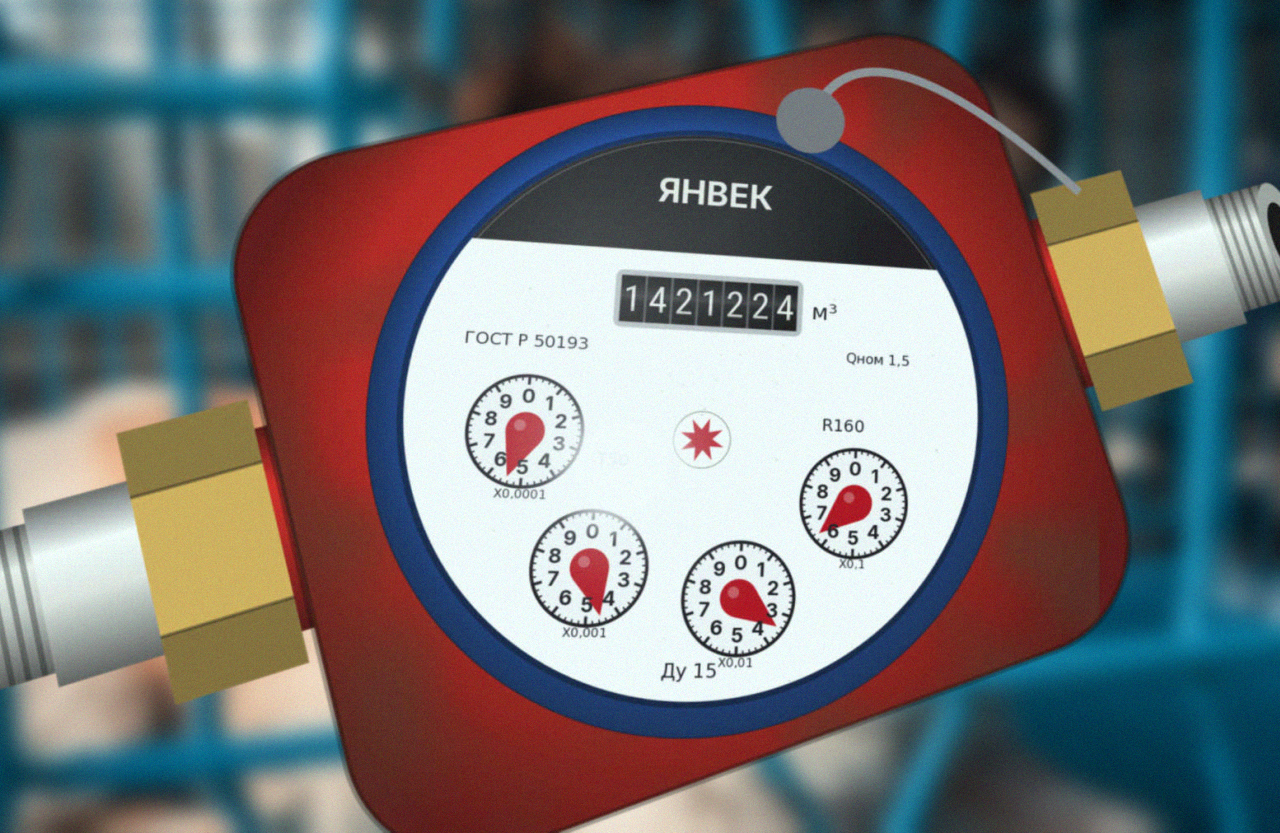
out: **1421224.6345** m³
